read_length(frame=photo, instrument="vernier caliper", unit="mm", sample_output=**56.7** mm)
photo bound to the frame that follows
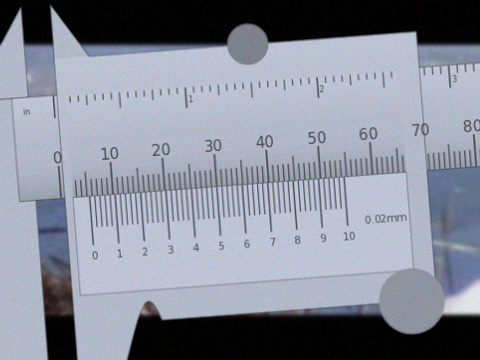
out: **5.5** mm
